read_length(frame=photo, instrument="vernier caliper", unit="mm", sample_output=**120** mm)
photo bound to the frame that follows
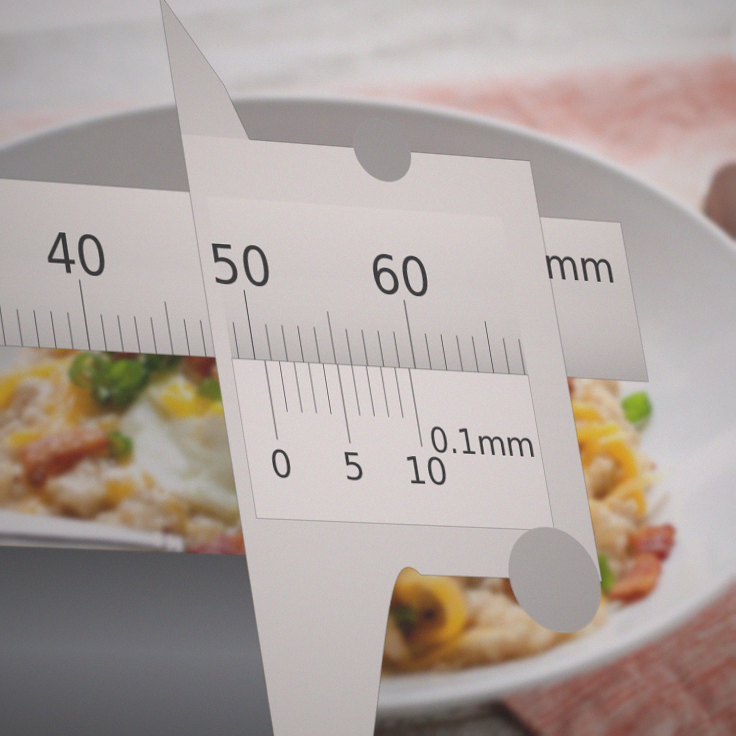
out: **50.6** mm
